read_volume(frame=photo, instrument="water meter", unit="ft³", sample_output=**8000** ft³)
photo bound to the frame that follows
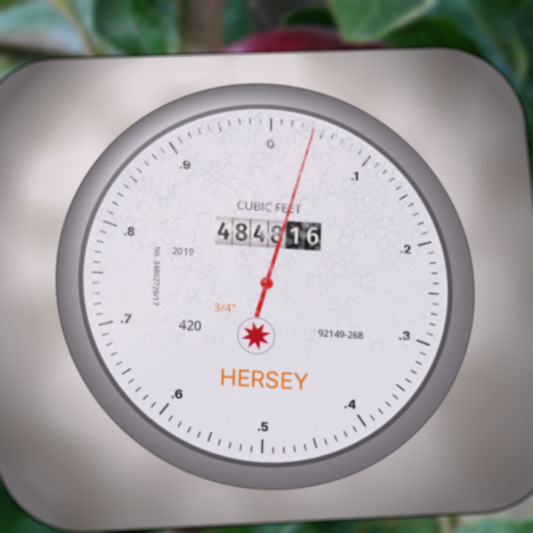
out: **484816.04** ft³
